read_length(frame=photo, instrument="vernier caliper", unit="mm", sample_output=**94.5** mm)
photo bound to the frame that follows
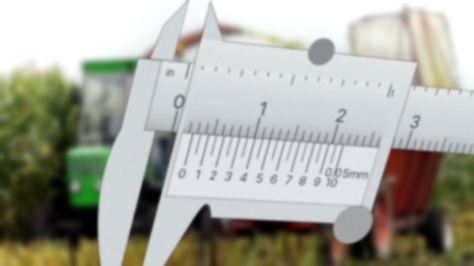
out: **2.5** mm
